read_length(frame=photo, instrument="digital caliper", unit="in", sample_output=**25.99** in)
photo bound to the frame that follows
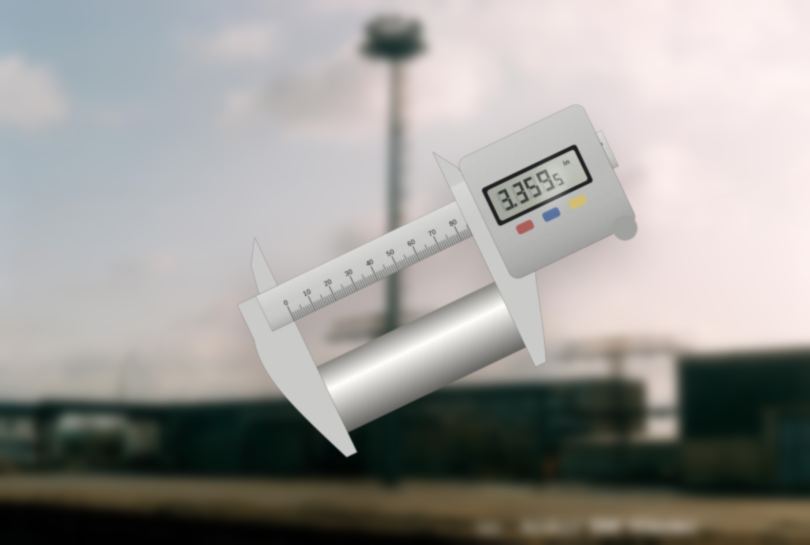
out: **3.3595** in
